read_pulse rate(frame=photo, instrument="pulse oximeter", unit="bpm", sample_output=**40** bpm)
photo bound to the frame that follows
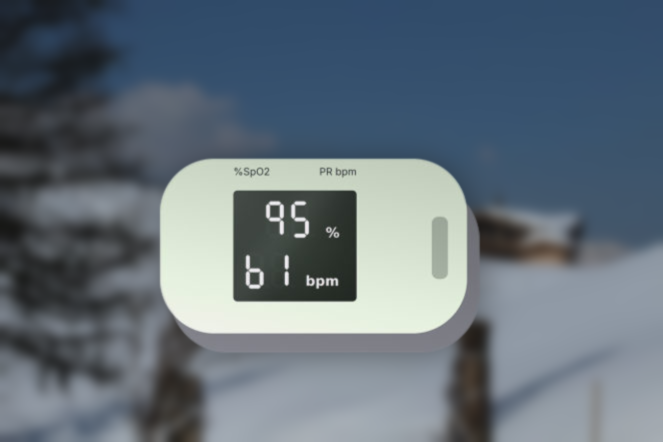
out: **61** bpm
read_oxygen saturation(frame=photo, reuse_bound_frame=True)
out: **95** %
